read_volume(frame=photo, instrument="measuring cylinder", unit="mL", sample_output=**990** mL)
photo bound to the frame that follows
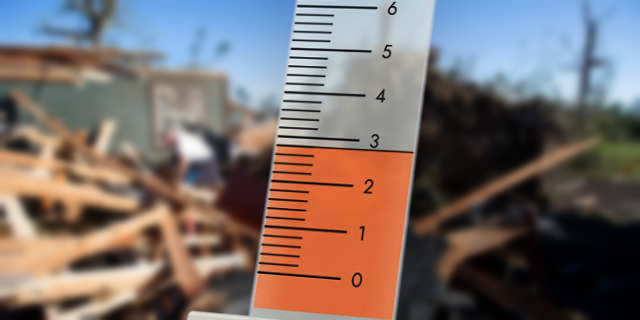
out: **2.8** mL
